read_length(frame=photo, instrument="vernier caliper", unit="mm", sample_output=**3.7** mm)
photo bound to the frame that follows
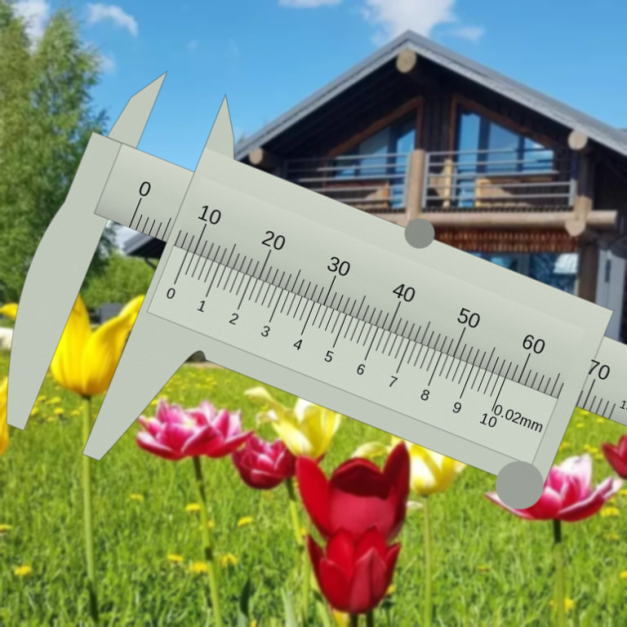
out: **9.0** mm
